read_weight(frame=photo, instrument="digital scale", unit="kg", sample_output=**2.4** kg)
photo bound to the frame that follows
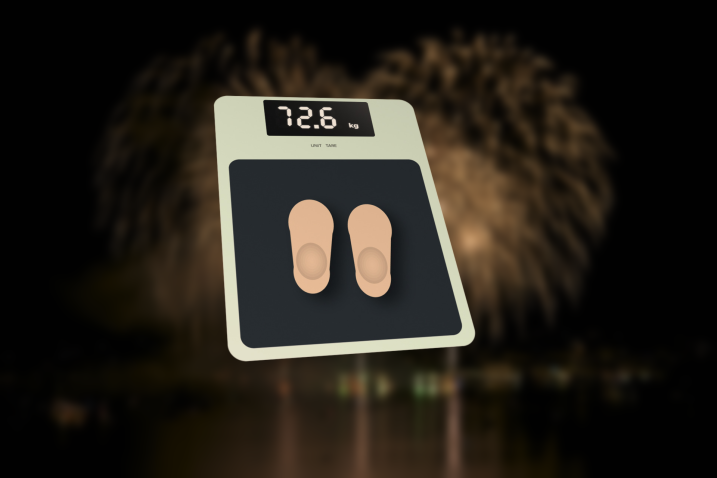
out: **72.6** kg
